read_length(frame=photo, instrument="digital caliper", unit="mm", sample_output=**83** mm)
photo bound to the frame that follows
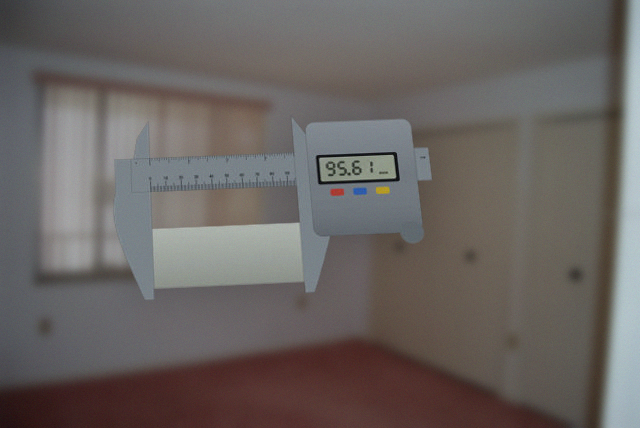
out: **95.61** mm
